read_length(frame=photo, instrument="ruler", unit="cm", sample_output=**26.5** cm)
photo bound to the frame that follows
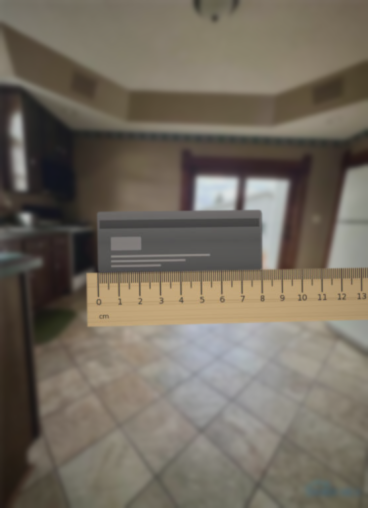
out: **8** cm
